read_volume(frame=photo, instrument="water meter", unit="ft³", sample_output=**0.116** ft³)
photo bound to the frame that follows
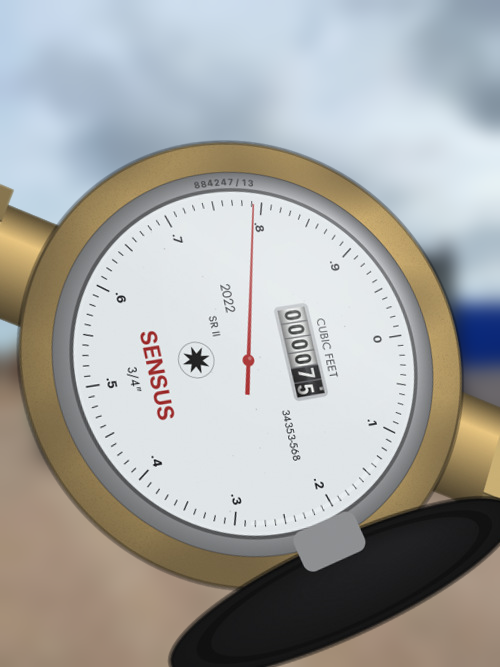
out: **74.79** ft³
